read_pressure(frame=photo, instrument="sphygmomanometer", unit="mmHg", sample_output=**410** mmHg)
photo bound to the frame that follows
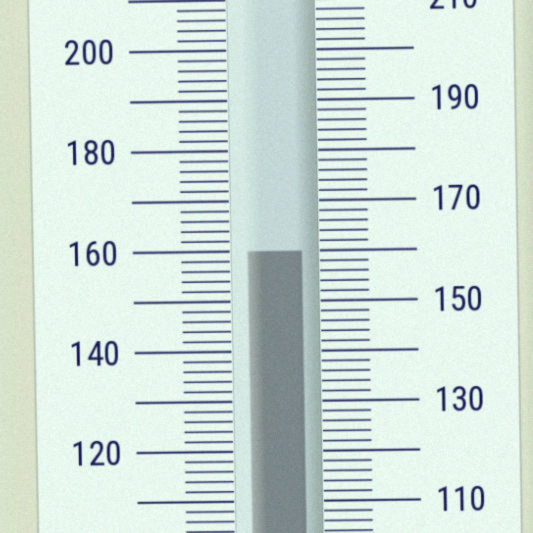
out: **160** mmHg
